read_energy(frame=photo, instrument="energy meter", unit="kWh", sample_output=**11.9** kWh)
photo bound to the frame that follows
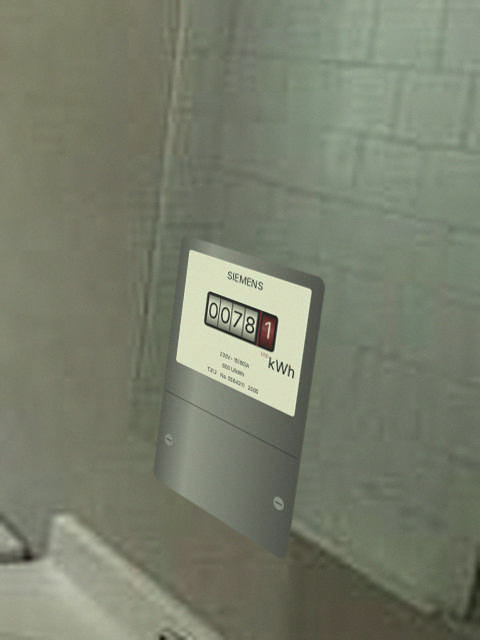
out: **78.1** kWh
